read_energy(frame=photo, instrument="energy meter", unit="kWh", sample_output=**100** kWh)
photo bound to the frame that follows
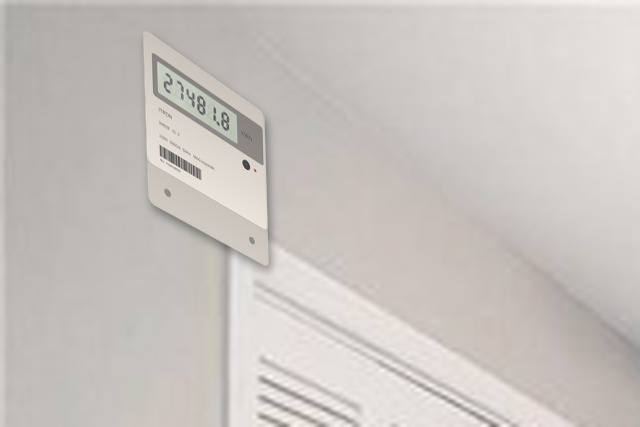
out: **27481.8** kWh
